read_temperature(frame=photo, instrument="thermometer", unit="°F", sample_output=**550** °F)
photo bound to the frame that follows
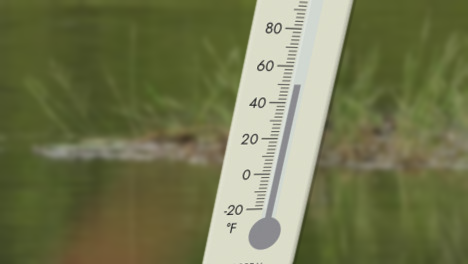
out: **50** °F
